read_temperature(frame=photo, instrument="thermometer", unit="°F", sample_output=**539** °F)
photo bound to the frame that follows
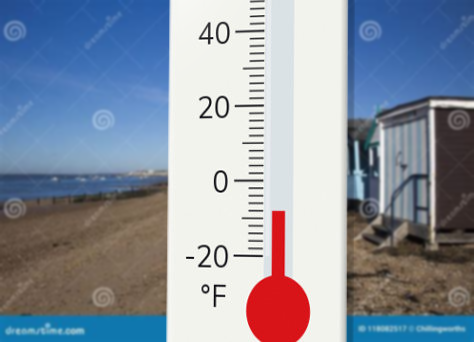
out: **-8** °F
